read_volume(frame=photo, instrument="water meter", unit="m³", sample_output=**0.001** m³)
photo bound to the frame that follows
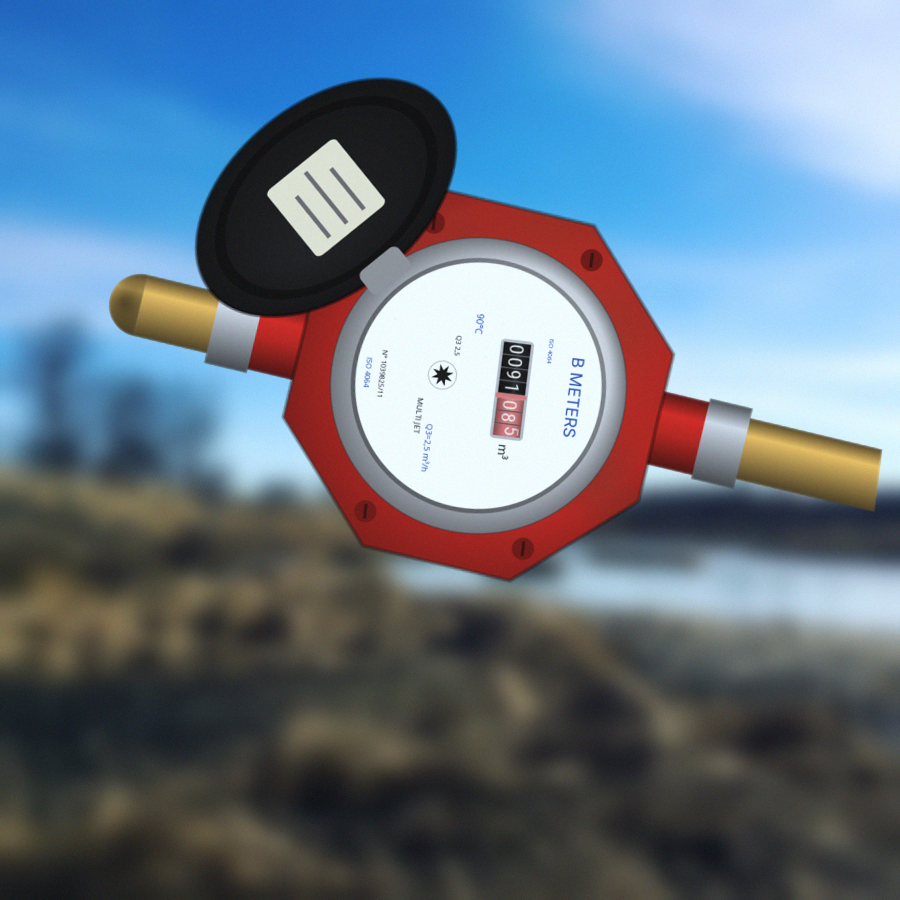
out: **91.085** m³
